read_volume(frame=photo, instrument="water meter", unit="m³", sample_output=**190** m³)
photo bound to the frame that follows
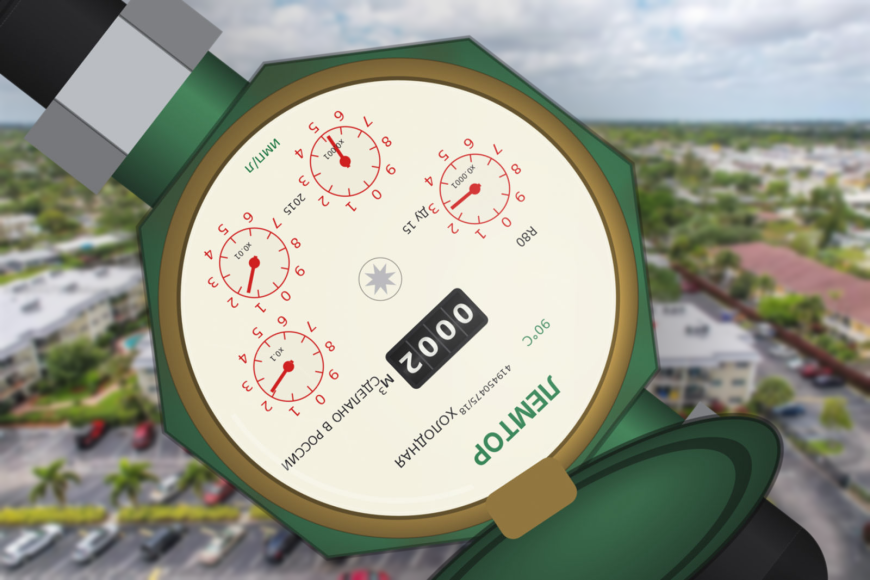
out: **2.2152** m³
